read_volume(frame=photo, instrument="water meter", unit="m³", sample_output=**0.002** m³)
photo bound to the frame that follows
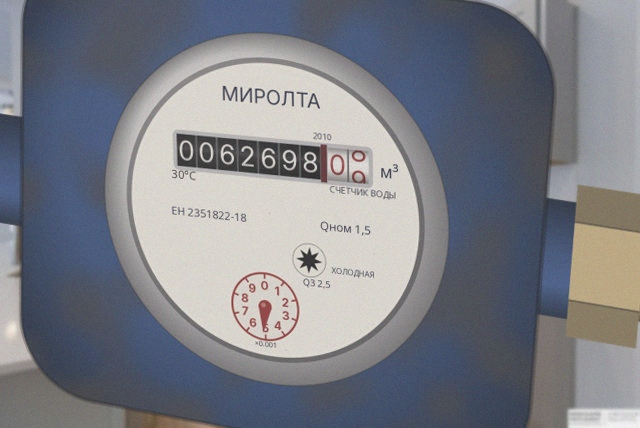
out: **62698.085** m³
